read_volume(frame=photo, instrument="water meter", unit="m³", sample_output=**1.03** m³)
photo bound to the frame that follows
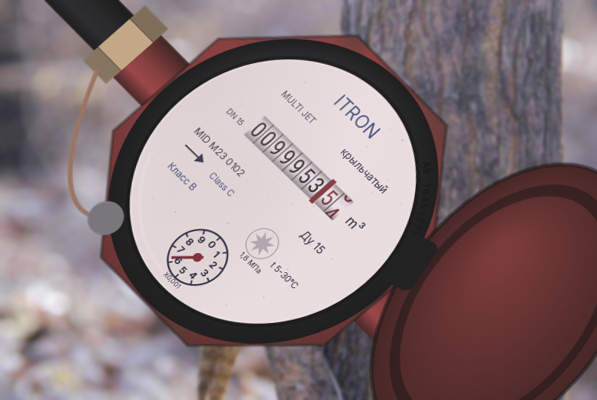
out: **99953.536** m³
